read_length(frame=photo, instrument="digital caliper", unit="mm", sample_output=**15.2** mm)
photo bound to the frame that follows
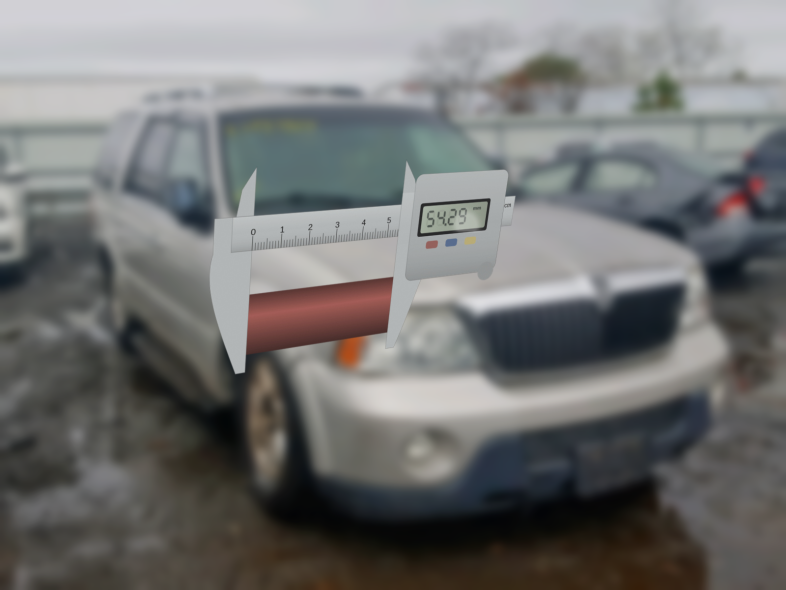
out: **54.29** mm
